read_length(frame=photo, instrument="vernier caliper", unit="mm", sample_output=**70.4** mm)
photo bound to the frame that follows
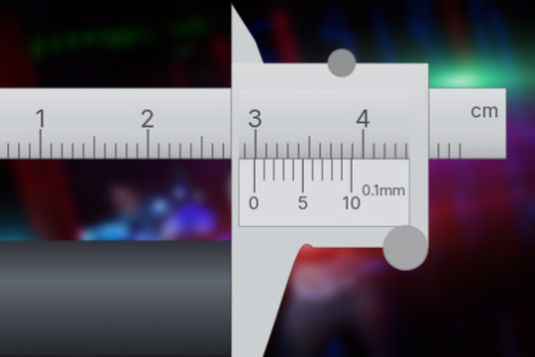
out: **29.9** mm
